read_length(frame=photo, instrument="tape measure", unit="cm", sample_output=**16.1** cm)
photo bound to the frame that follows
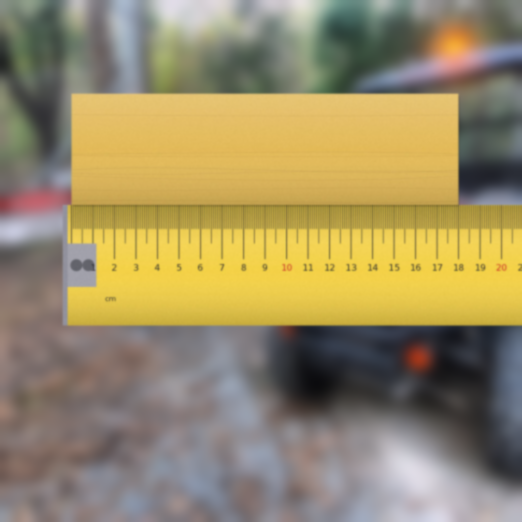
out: **18** cm
